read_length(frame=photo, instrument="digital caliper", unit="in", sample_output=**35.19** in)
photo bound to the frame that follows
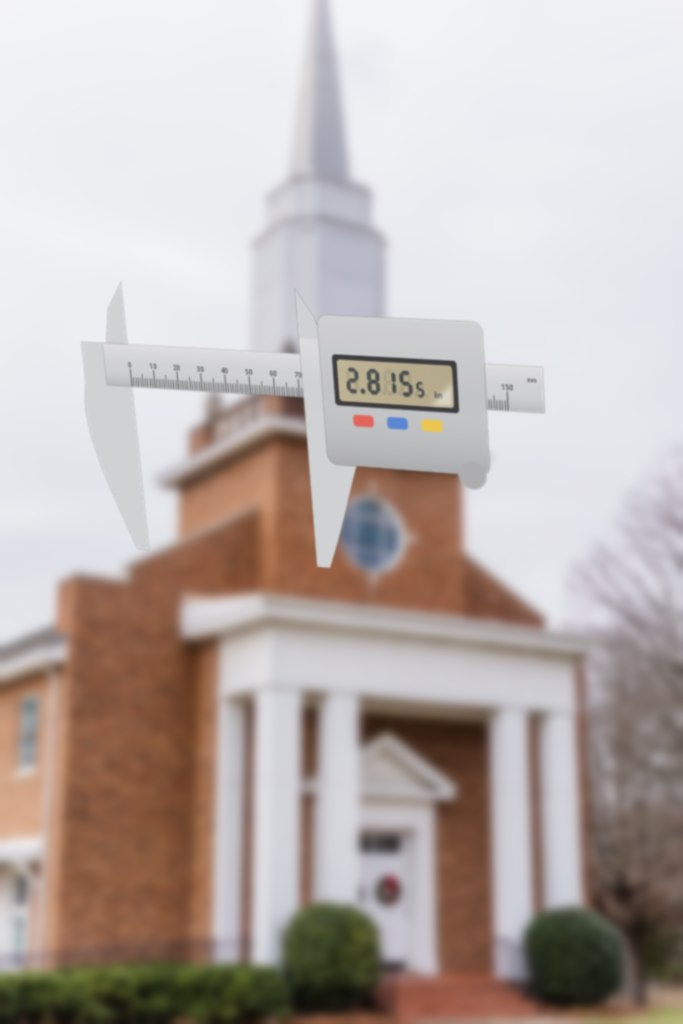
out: **2.8155** in
